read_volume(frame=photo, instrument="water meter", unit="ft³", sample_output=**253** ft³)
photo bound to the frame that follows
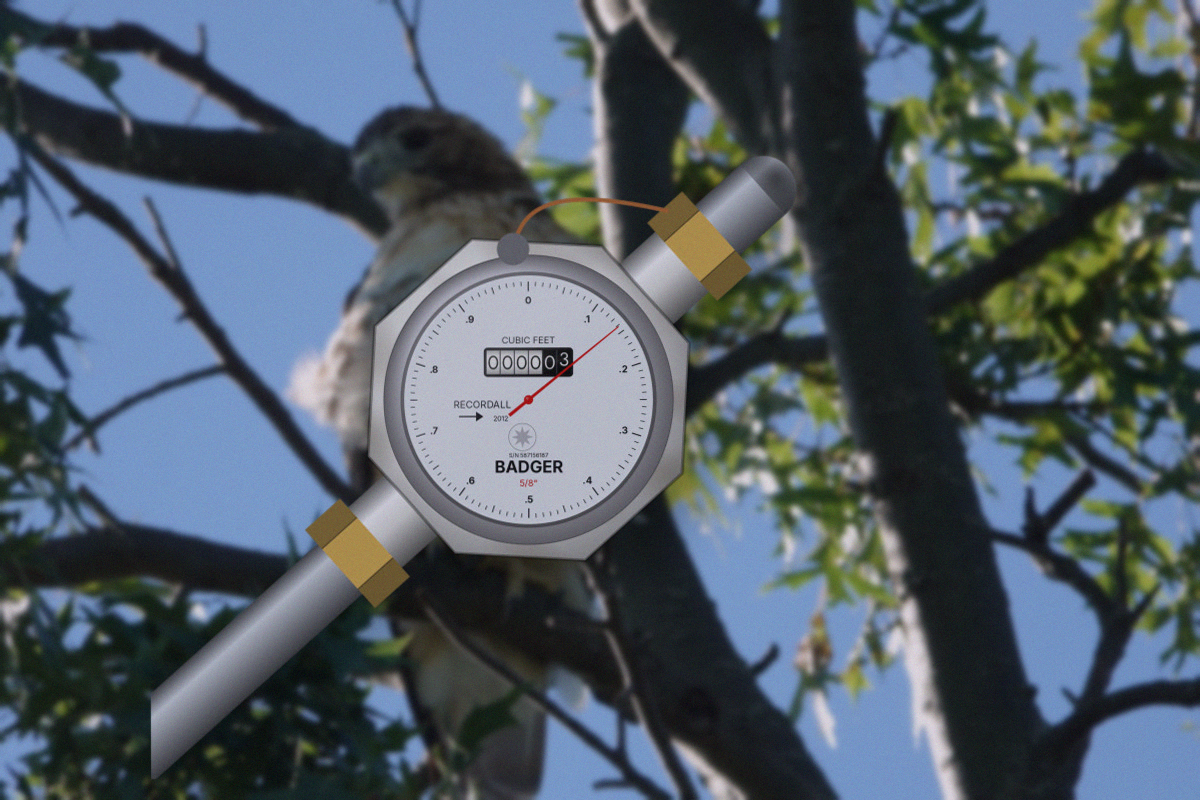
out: **3.14** ft³
